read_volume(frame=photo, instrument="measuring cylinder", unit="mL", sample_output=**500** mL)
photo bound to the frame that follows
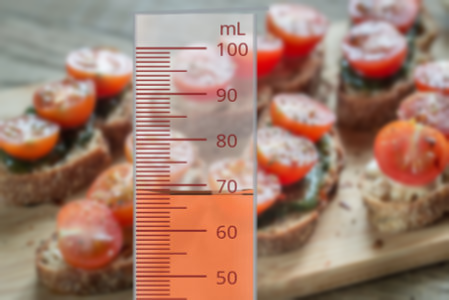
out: **68** mL
